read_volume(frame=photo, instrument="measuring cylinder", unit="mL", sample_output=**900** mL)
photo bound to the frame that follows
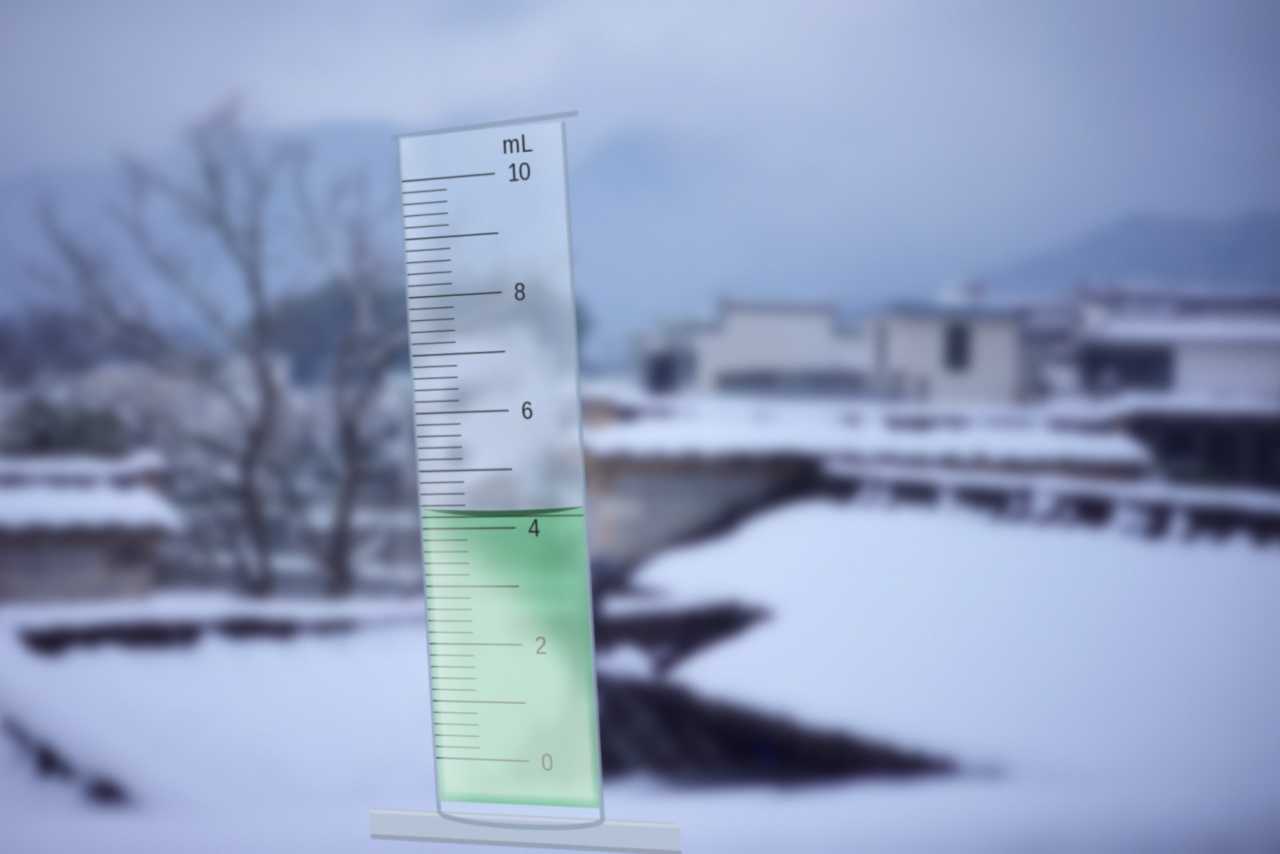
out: **4.2** mL
